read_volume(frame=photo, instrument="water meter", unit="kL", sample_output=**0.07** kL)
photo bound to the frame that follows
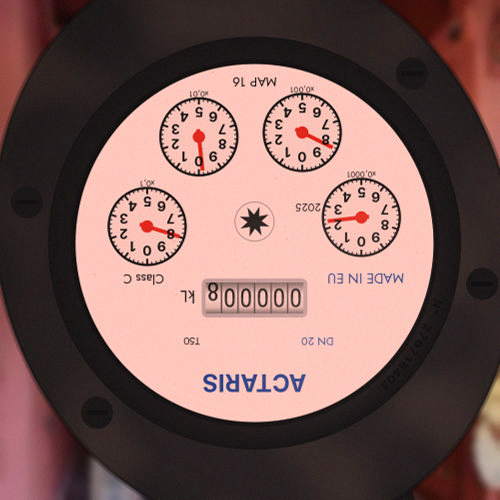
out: **7.7982** kL
